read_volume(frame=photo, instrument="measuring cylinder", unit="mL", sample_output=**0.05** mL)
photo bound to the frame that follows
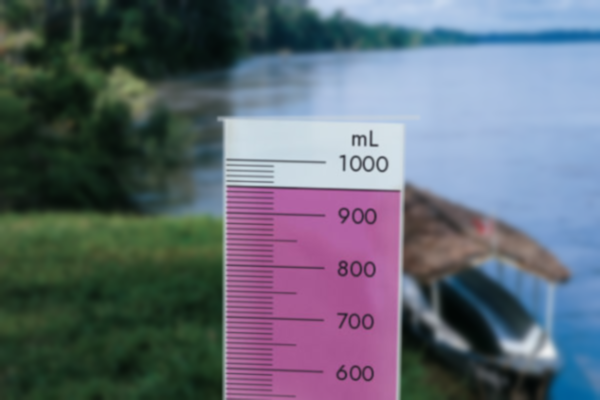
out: **950** mL
